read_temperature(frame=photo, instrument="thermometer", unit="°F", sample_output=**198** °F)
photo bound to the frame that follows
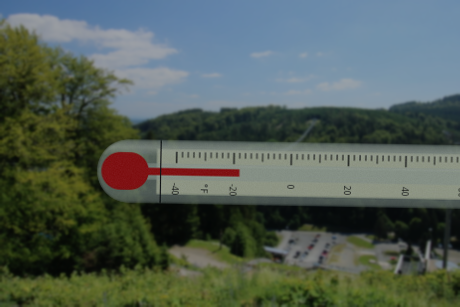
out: **-18** °F
